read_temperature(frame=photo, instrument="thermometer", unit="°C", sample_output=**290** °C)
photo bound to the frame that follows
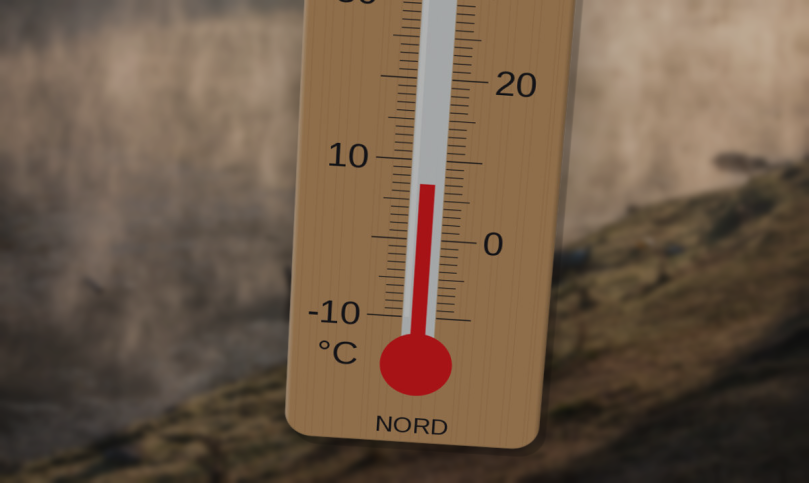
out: **7** °C
